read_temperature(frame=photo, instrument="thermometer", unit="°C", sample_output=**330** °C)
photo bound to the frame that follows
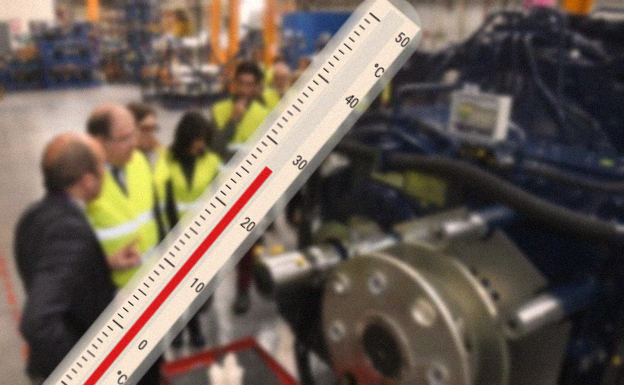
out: **27** °C
